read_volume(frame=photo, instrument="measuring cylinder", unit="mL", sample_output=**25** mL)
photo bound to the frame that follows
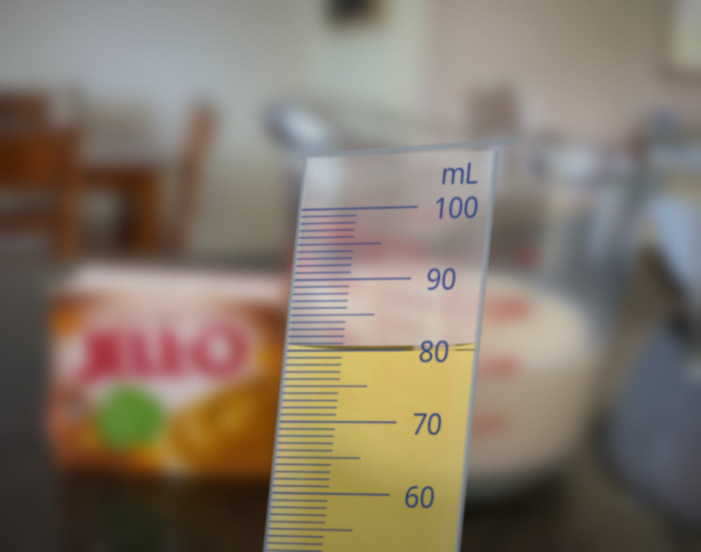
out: **80** mL
